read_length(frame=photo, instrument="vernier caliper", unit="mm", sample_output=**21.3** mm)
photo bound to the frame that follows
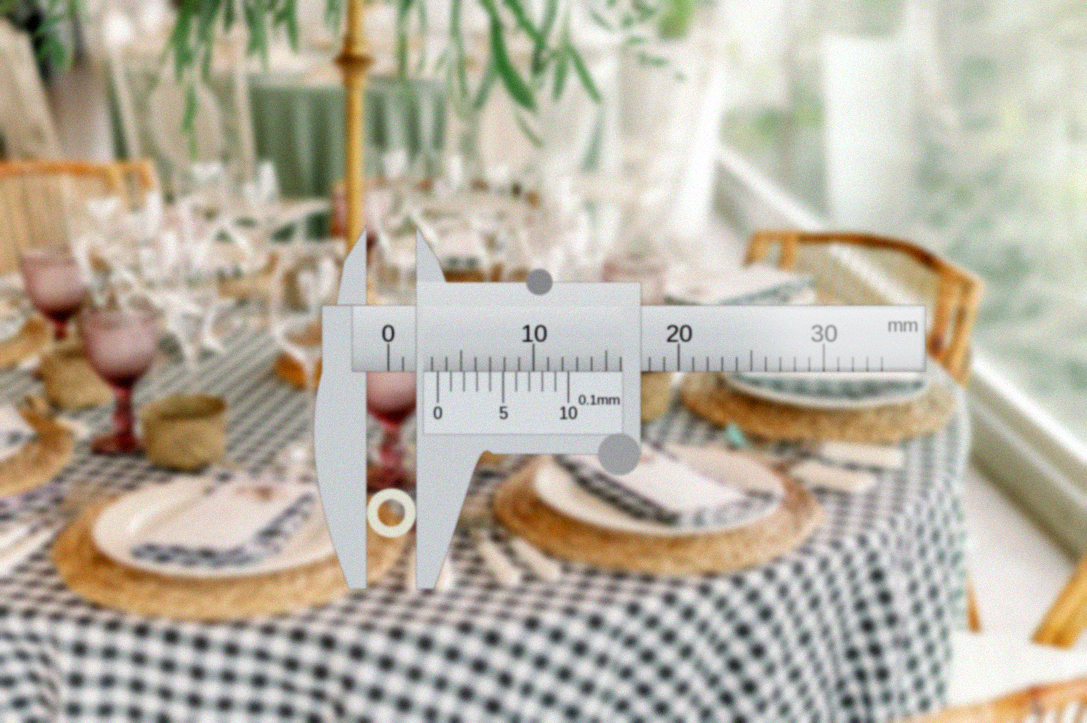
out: **3.4** mm
